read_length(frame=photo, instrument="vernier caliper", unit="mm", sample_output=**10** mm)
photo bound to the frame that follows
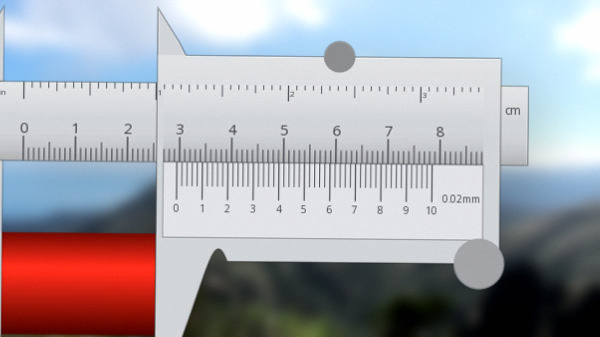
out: **29.5** mm
